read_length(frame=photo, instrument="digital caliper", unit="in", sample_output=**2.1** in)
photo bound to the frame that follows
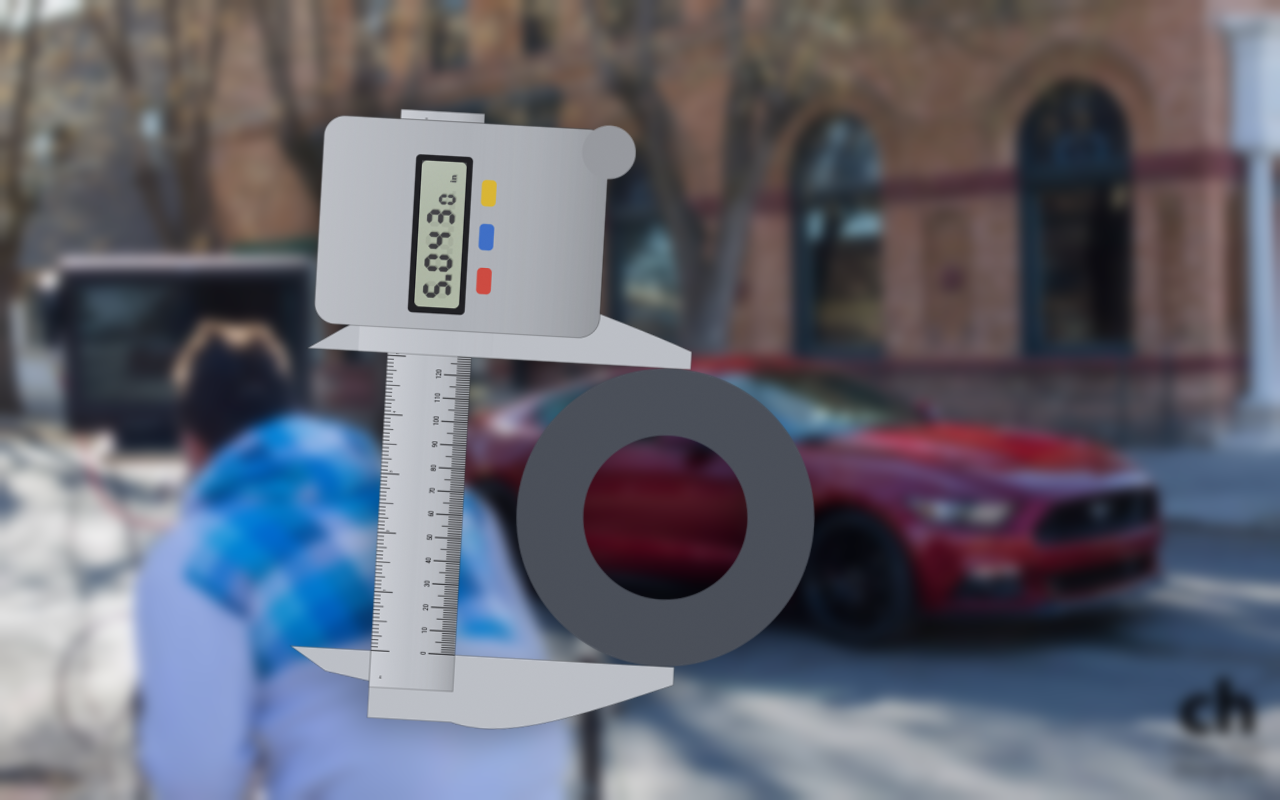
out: **5.0430** in
